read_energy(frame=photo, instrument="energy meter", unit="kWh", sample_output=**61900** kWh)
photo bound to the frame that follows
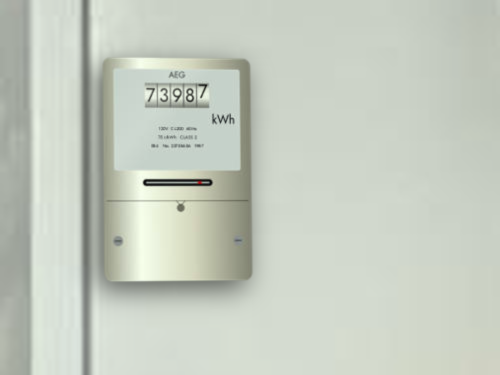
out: **73987** kWh
